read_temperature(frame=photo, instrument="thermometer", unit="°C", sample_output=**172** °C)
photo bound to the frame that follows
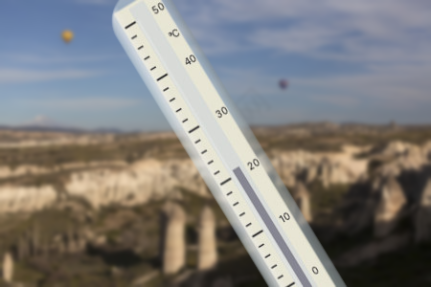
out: **21** °C
